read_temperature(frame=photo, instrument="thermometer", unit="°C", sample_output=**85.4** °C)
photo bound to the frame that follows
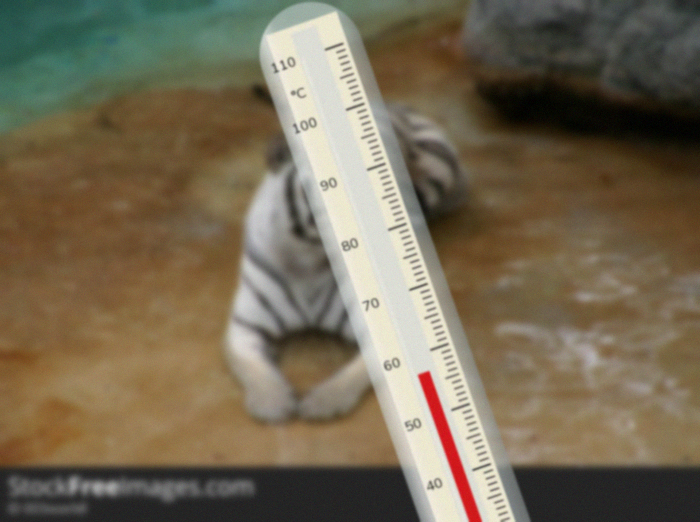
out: **57** °C
